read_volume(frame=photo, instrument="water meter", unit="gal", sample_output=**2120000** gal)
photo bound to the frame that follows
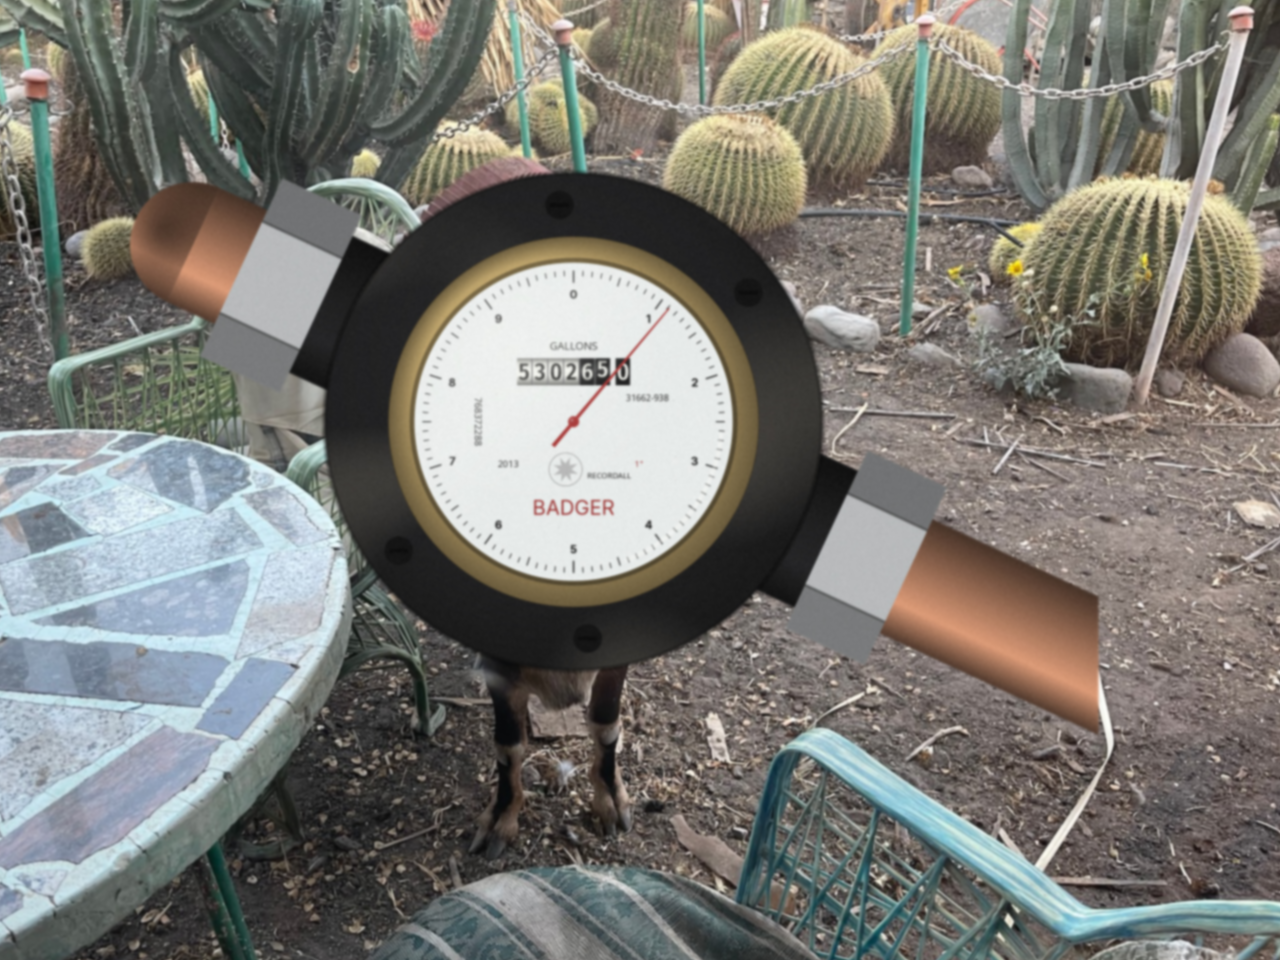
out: **5302651.1** gal
